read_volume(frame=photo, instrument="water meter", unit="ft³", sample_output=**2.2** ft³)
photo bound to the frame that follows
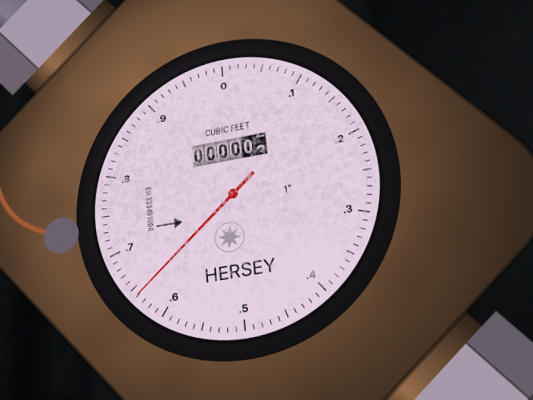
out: **2.64** ft³
